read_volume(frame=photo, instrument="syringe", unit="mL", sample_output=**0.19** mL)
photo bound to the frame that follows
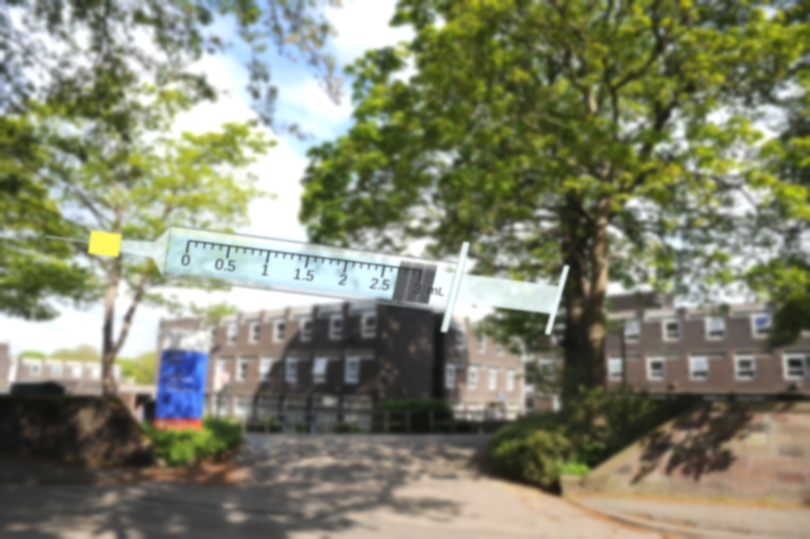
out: **2.7** mL
